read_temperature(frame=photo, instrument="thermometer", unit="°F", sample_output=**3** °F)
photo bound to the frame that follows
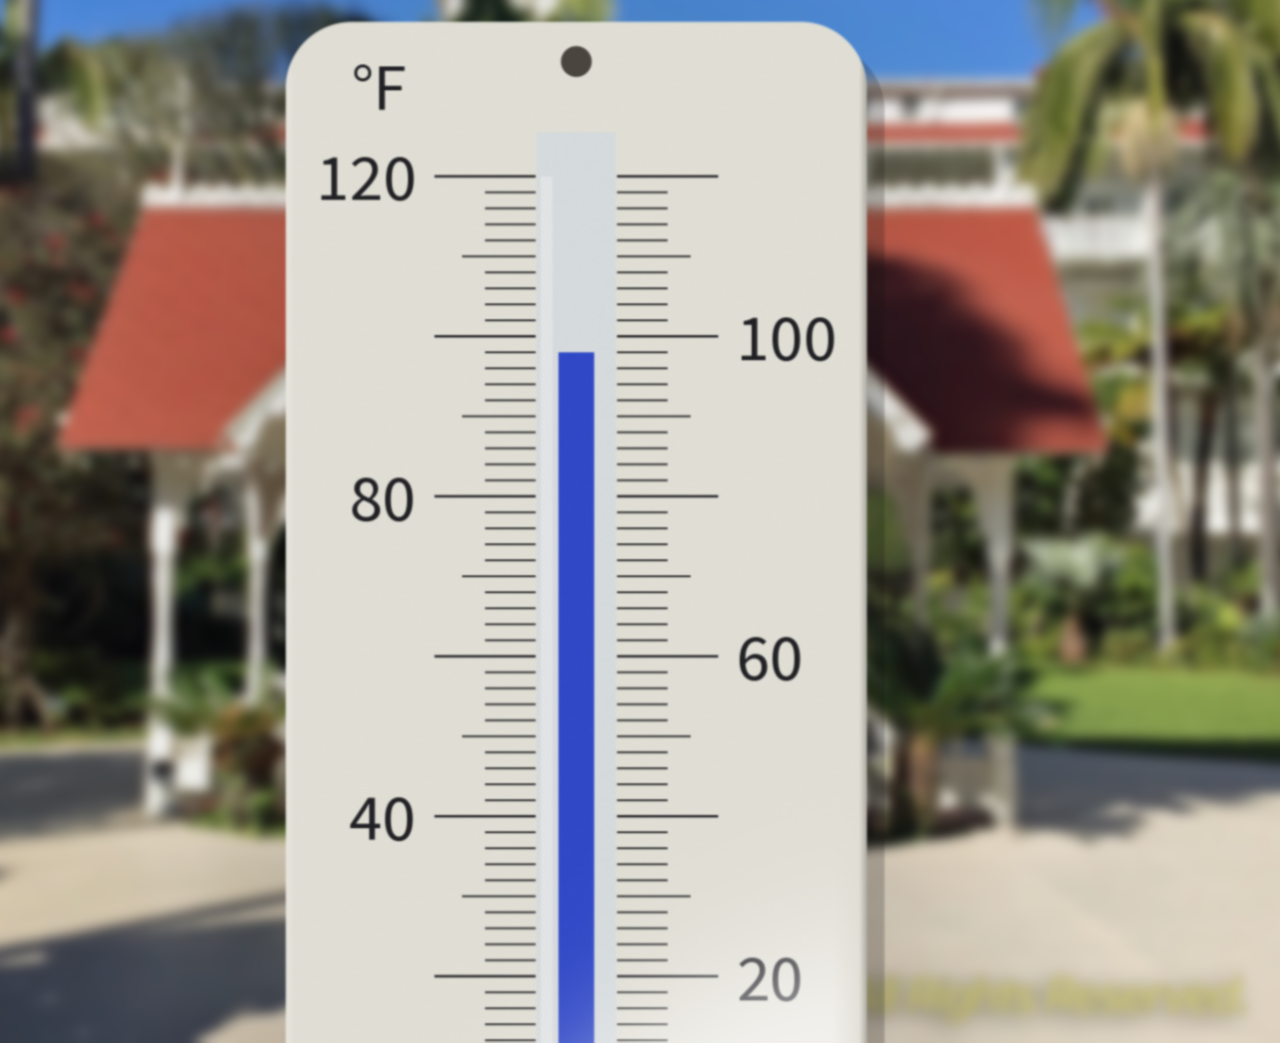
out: **98** °F
